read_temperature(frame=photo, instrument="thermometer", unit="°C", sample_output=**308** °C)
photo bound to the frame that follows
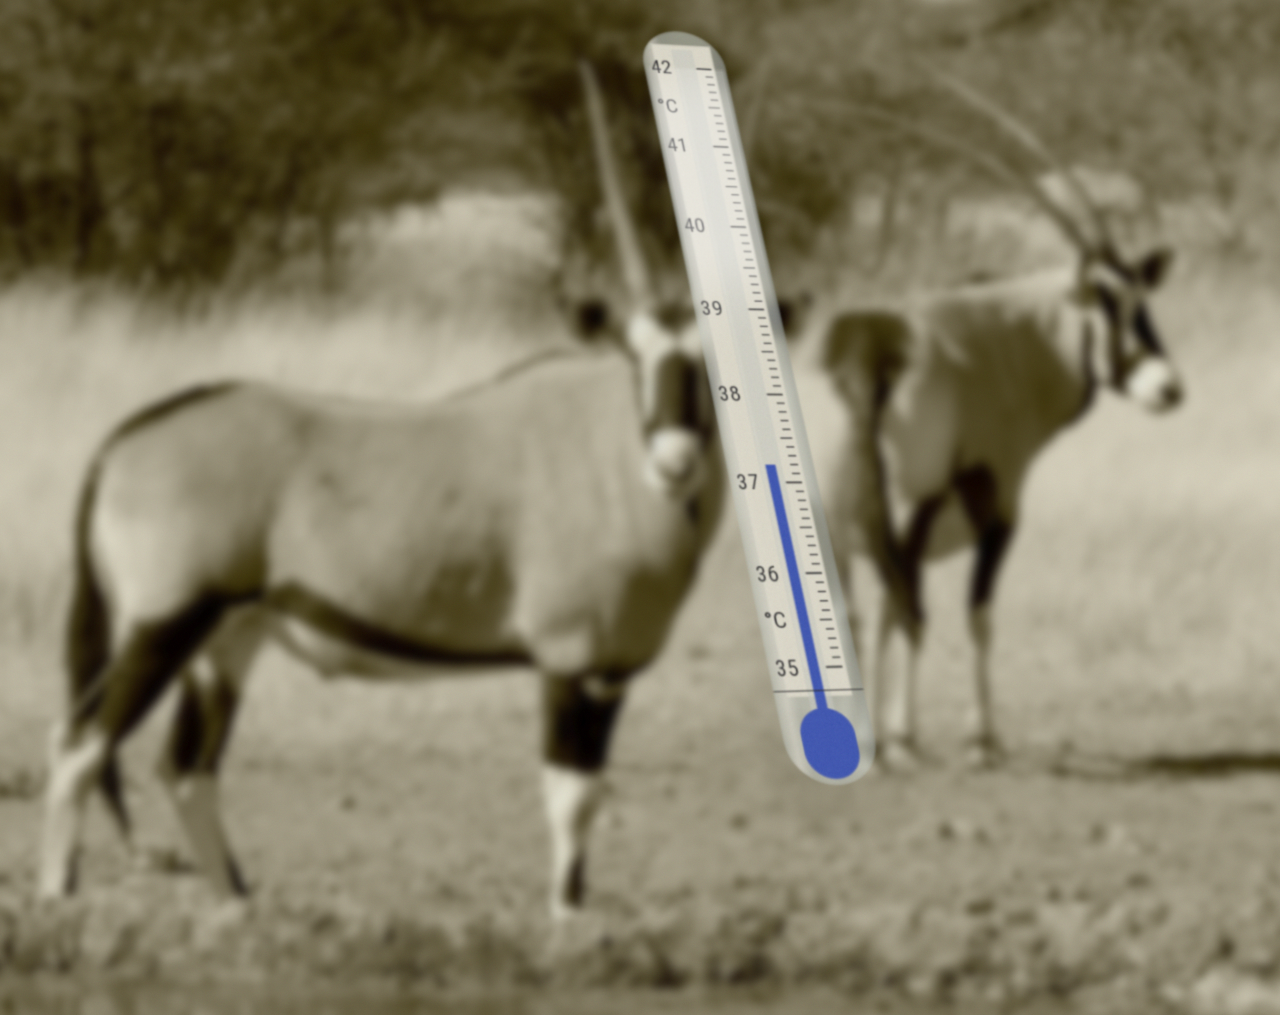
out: **37.2** °C
